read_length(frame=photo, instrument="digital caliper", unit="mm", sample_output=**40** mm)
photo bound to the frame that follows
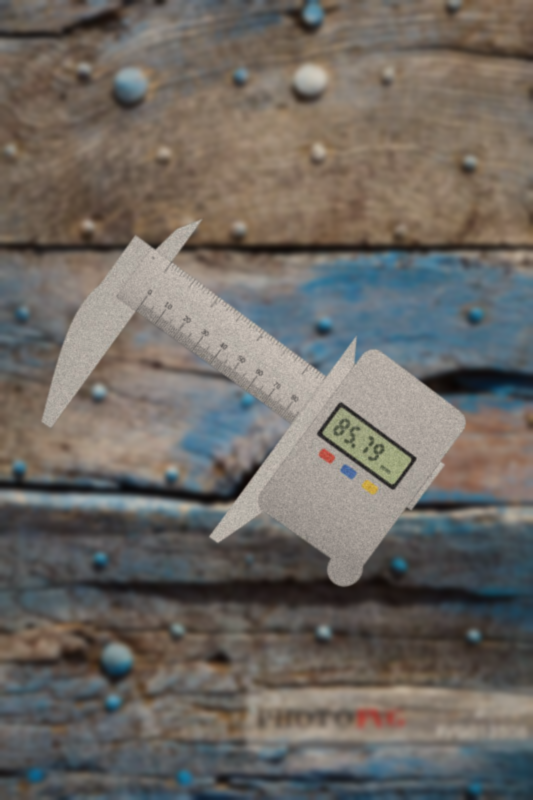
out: **85.79** mm
